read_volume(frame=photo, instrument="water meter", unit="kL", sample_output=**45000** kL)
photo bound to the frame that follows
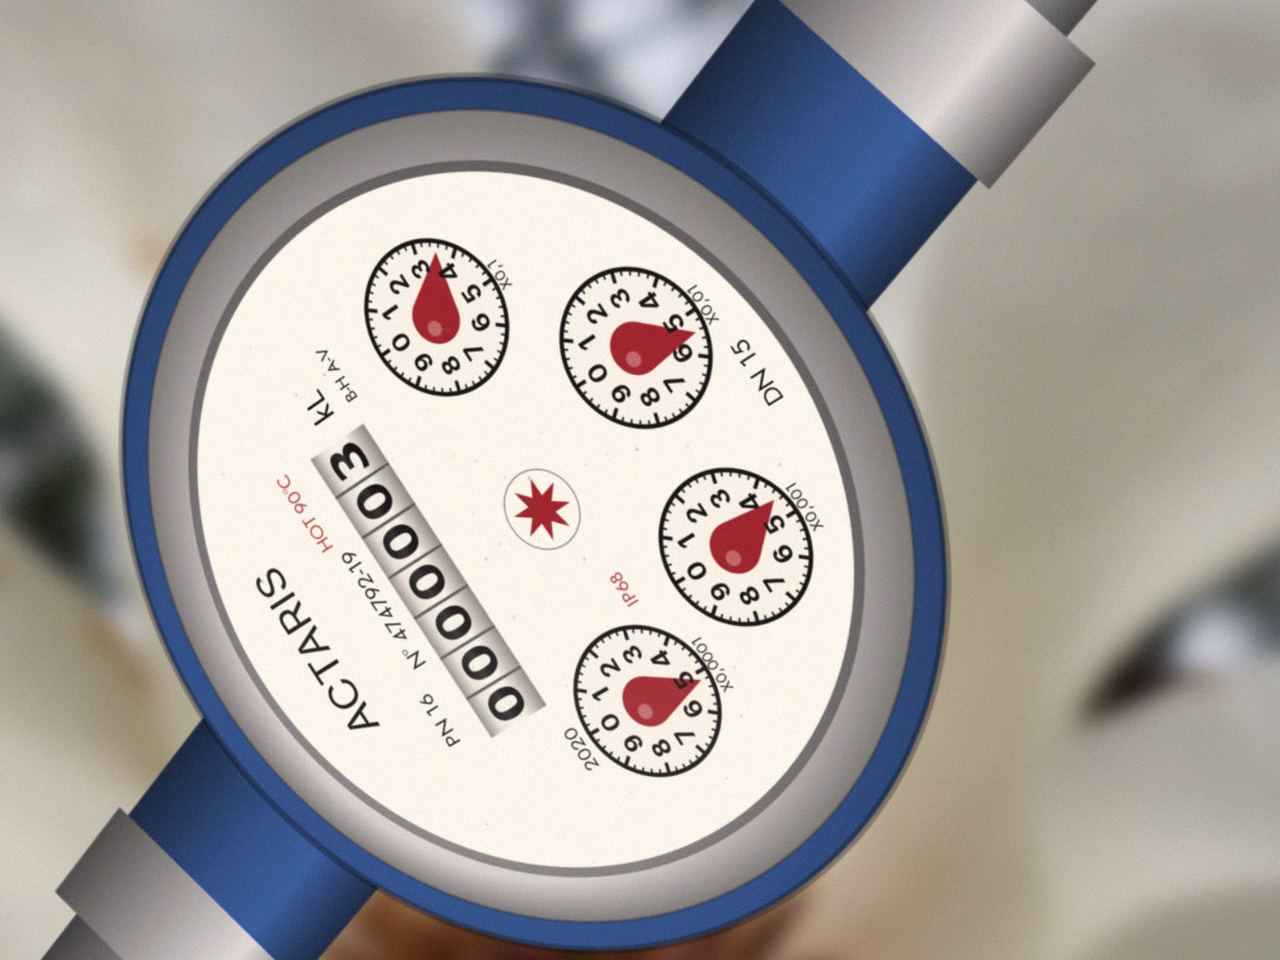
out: **3.3545** kL
